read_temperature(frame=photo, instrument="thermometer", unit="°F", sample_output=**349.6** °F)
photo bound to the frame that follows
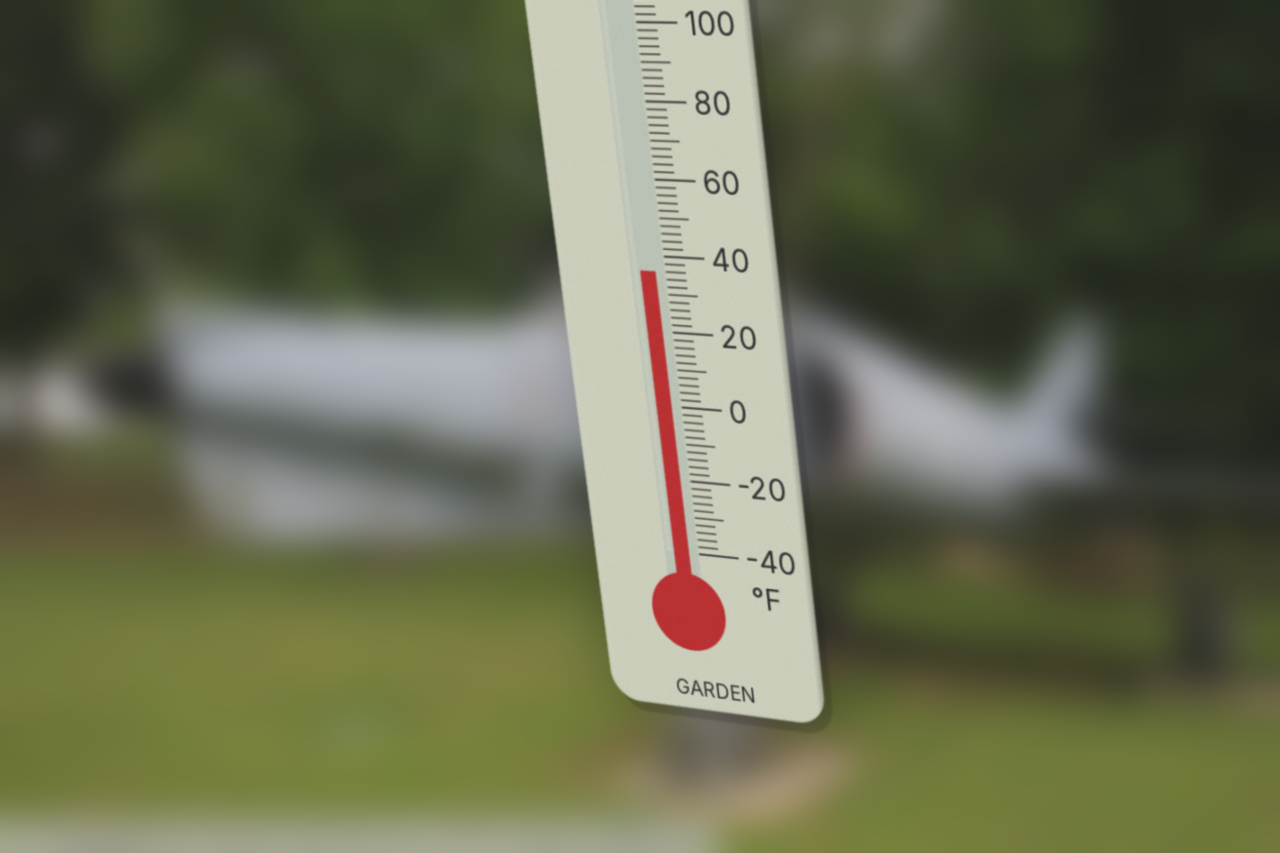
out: **36** °F
